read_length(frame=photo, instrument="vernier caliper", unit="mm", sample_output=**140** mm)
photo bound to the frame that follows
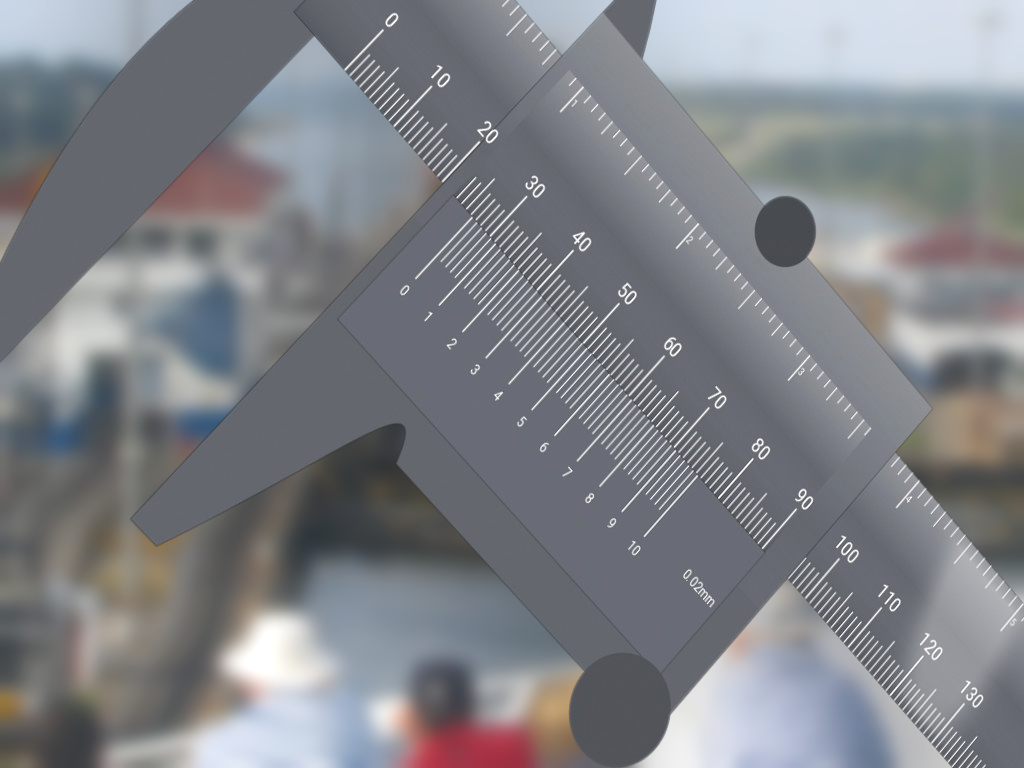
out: **26.4** mm
